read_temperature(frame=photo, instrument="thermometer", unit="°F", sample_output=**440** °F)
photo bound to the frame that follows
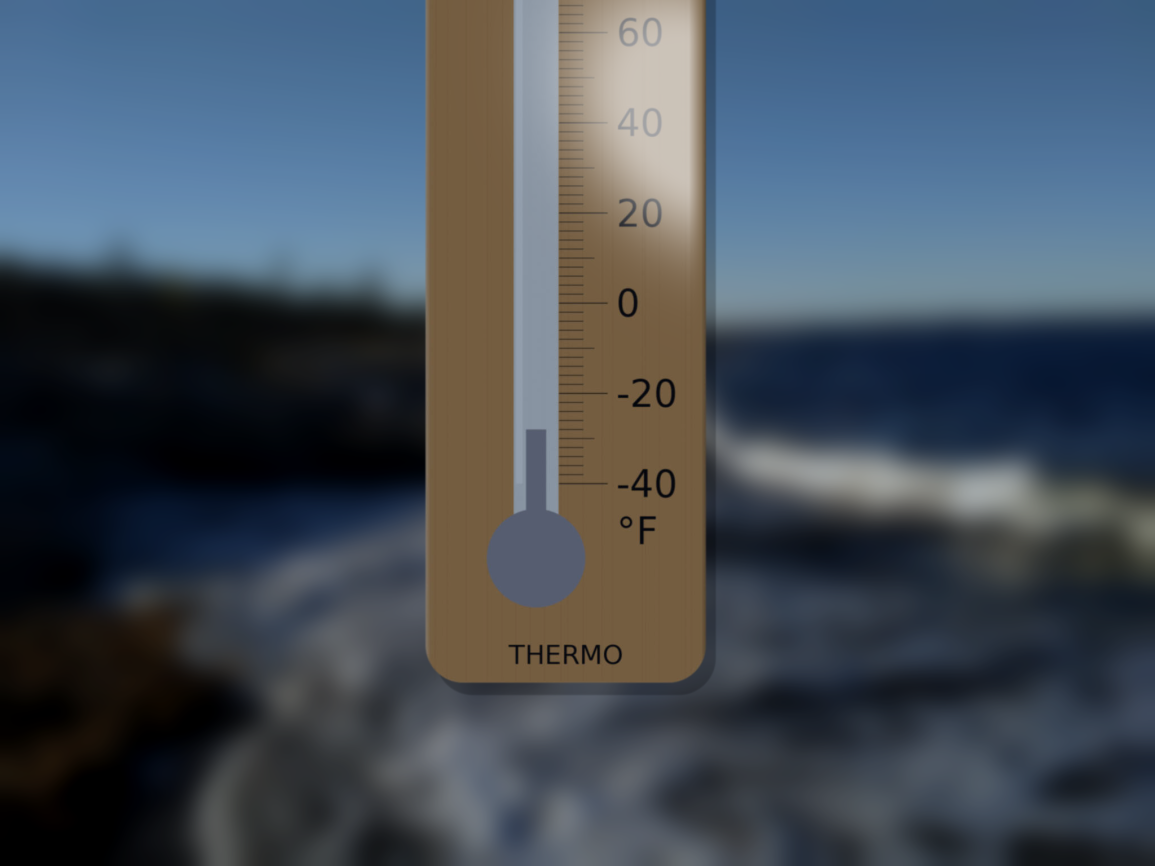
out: **-28** °F
